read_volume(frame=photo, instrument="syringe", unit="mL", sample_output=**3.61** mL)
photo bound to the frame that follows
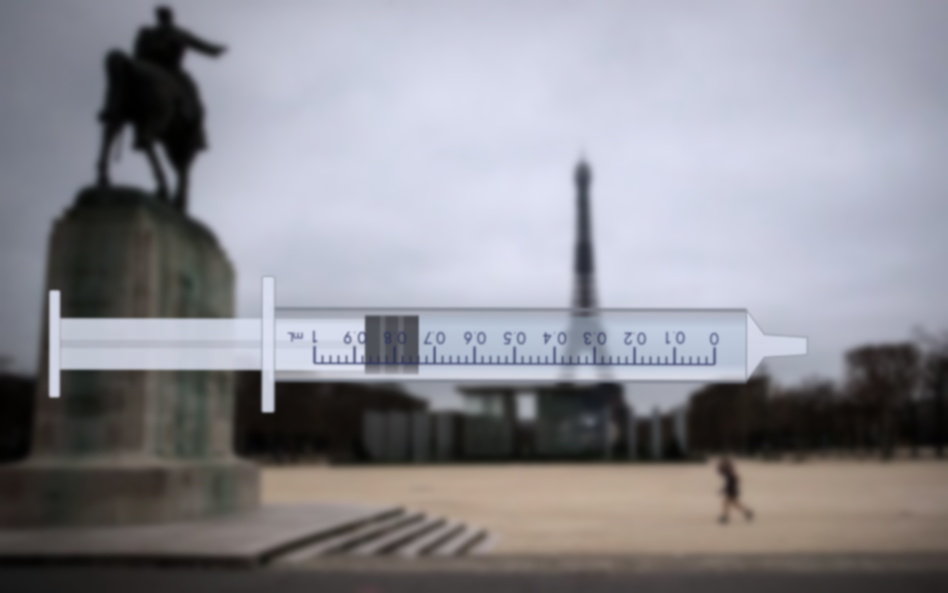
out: **0.74** mL
